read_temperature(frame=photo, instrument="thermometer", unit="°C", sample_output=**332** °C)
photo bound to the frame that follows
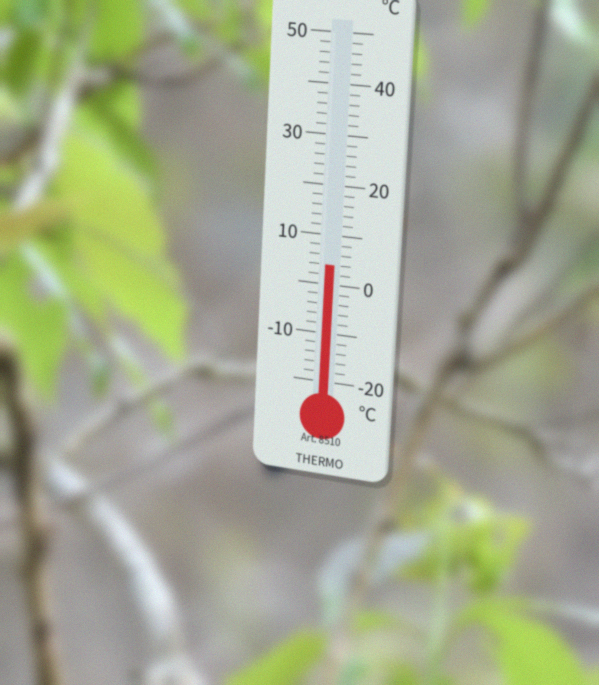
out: **4** °C
